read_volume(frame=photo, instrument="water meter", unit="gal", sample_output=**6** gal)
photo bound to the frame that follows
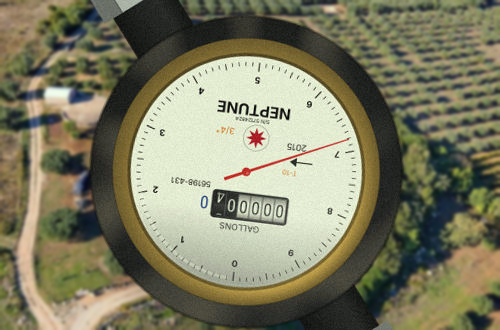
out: **36.8** gal
